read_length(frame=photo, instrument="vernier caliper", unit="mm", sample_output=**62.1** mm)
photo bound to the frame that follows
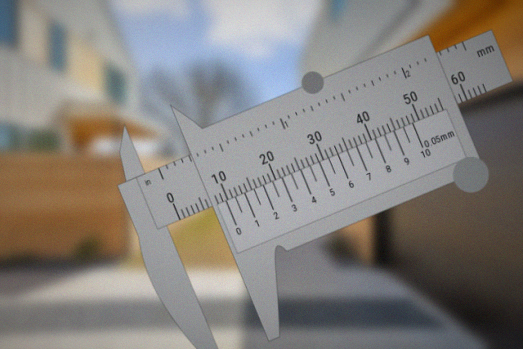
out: **9.6** mm
